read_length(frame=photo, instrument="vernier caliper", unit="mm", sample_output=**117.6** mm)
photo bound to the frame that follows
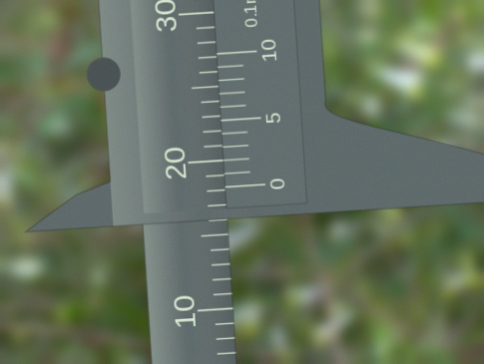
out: **18.2** mm
